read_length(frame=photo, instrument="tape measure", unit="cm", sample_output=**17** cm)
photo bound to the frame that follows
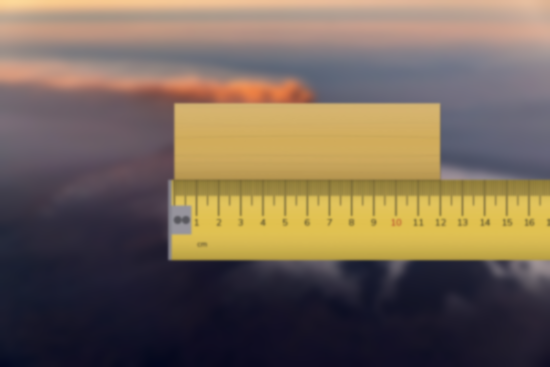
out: **12** cm
